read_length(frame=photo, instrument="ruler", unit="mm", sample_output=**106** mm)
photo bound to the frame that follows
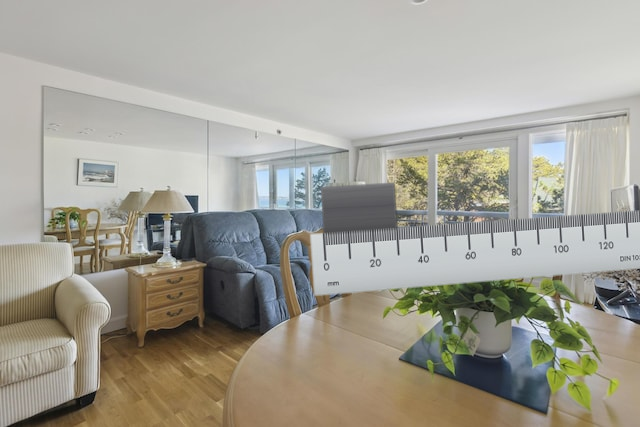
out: **30** mm
